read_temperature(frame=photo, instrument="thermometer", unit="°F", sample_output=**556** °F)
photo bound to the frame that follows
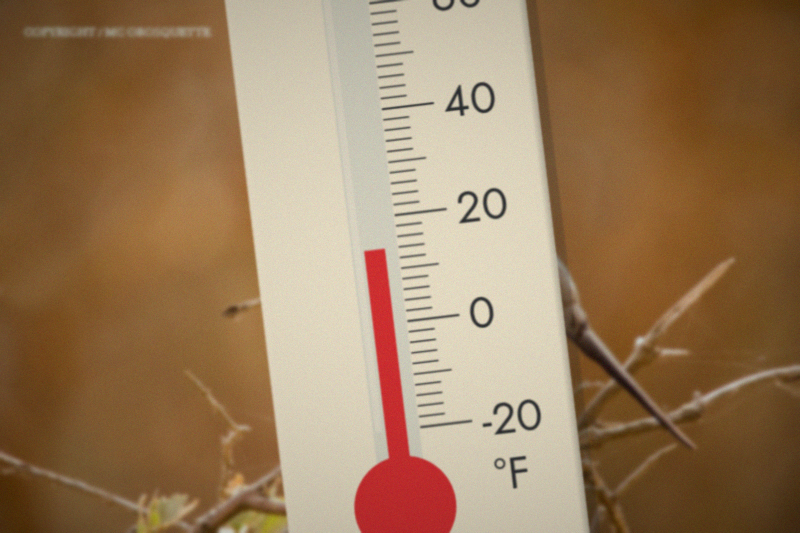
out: **14** °F
